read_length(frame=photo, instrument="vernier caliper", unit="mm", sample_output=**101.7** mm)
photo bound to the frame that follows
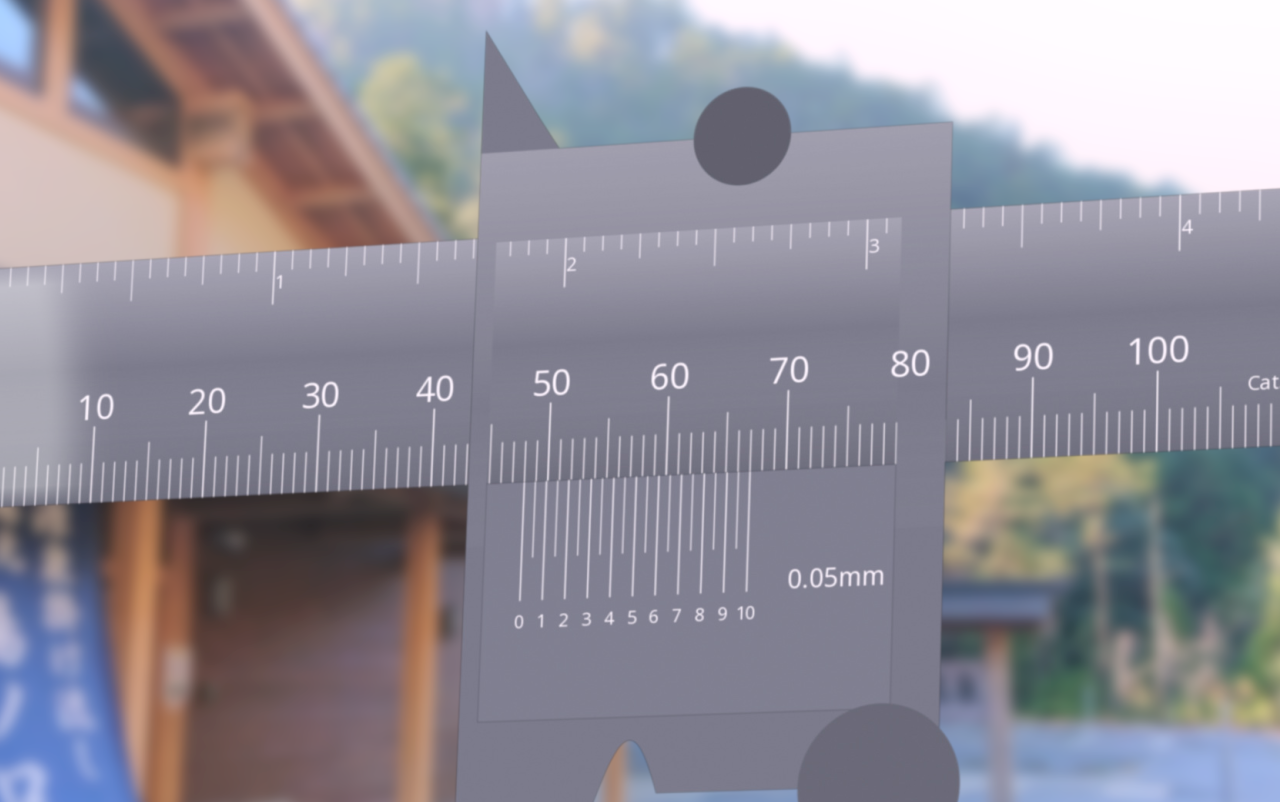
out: **48.0** mm
